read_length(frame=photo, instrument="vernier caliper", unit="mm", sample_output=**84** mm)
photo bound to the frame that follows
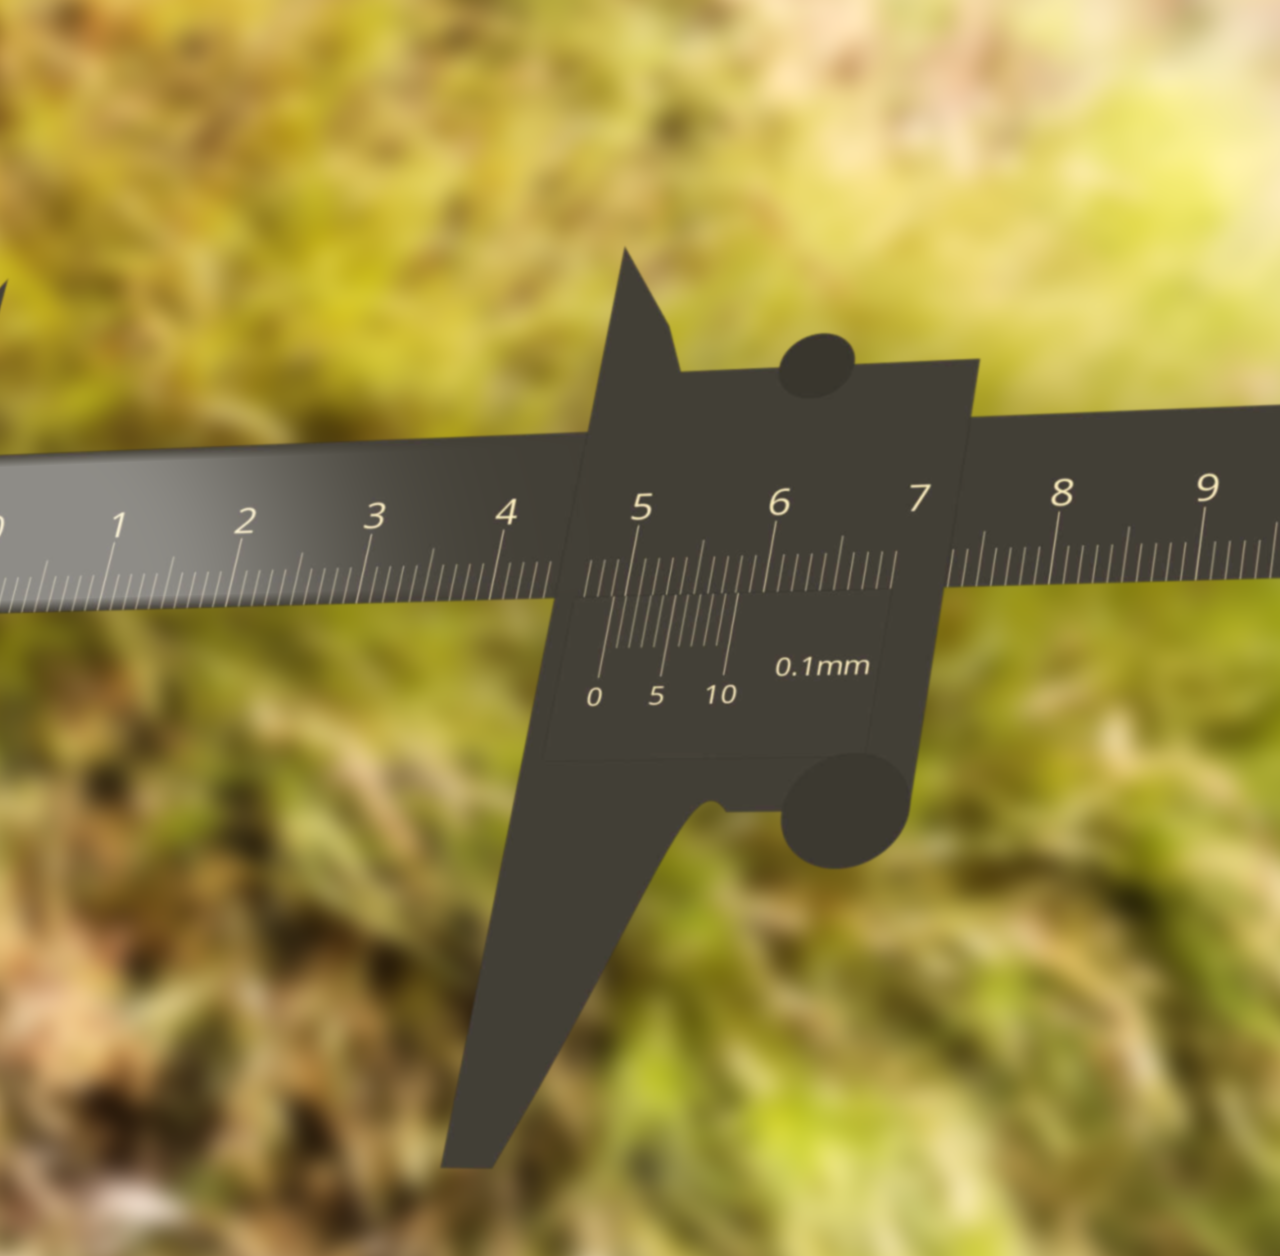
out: **49.2** mm
